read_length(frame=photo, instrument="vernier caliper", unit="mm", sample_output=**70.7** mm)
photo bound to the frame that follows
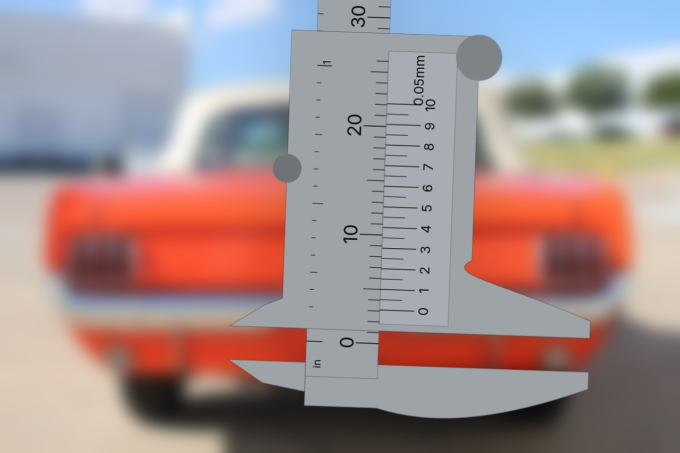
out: **3.1** mm
